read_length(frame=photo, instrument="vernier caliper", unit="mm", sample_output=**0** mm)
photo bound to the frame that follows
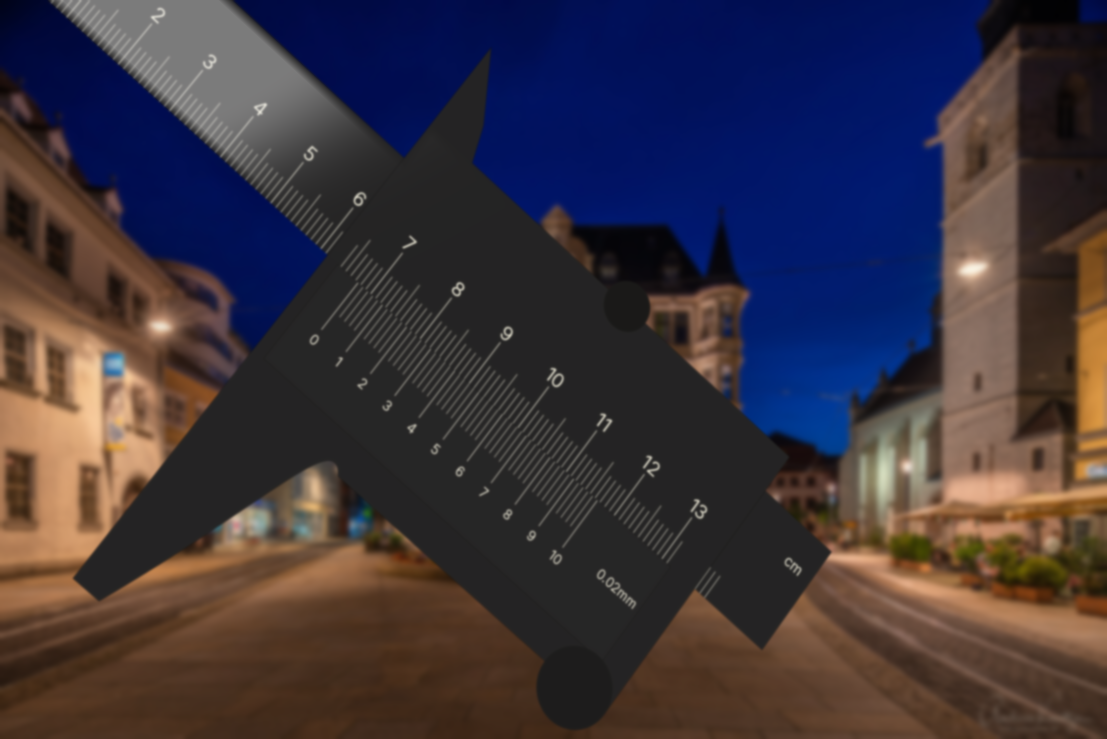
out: **67.5** mm
